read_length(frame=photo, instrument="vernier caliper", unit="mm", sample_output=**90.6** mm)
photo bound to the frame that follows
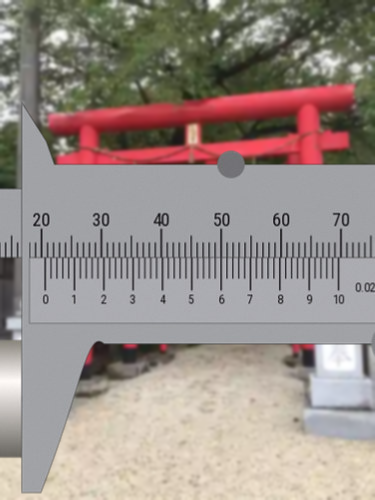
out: **20.6** mm
